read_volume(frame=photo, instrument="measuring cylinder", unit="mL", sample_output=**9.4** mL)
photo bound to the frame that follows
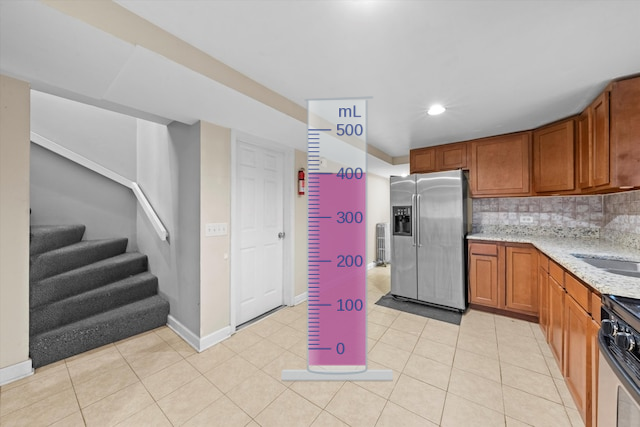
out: **400** mL
